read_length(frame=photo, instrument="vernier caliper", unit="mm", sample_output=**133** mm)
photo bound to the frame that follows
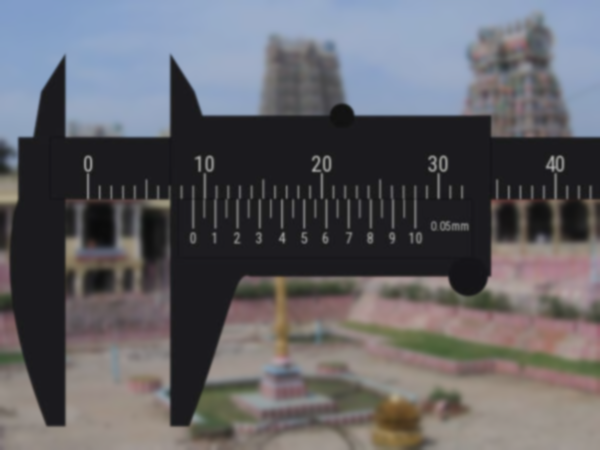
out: **9.0** mm
